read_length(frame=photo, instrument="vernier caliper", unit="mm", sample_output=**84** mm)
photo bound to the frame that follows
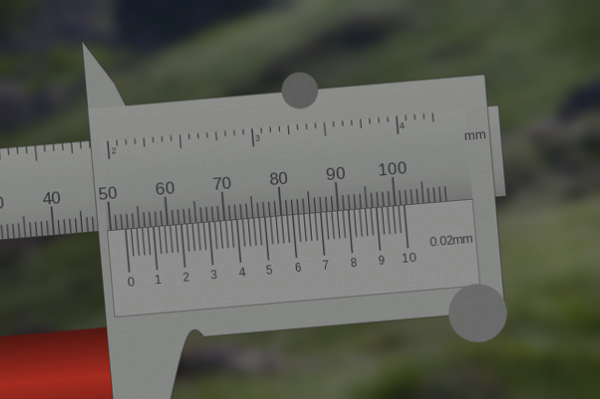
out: **52.6** mm
